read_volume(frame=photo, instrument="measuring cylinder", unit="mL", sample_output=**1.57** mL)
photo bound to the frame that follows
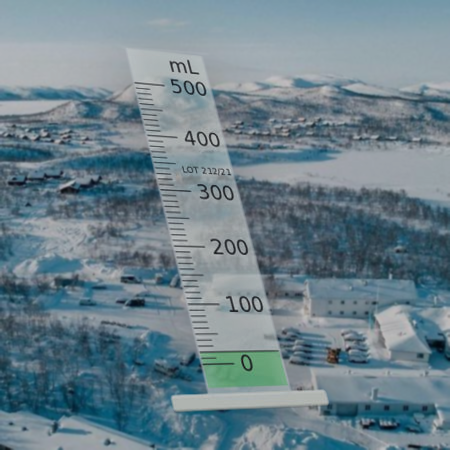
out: **20** mL
